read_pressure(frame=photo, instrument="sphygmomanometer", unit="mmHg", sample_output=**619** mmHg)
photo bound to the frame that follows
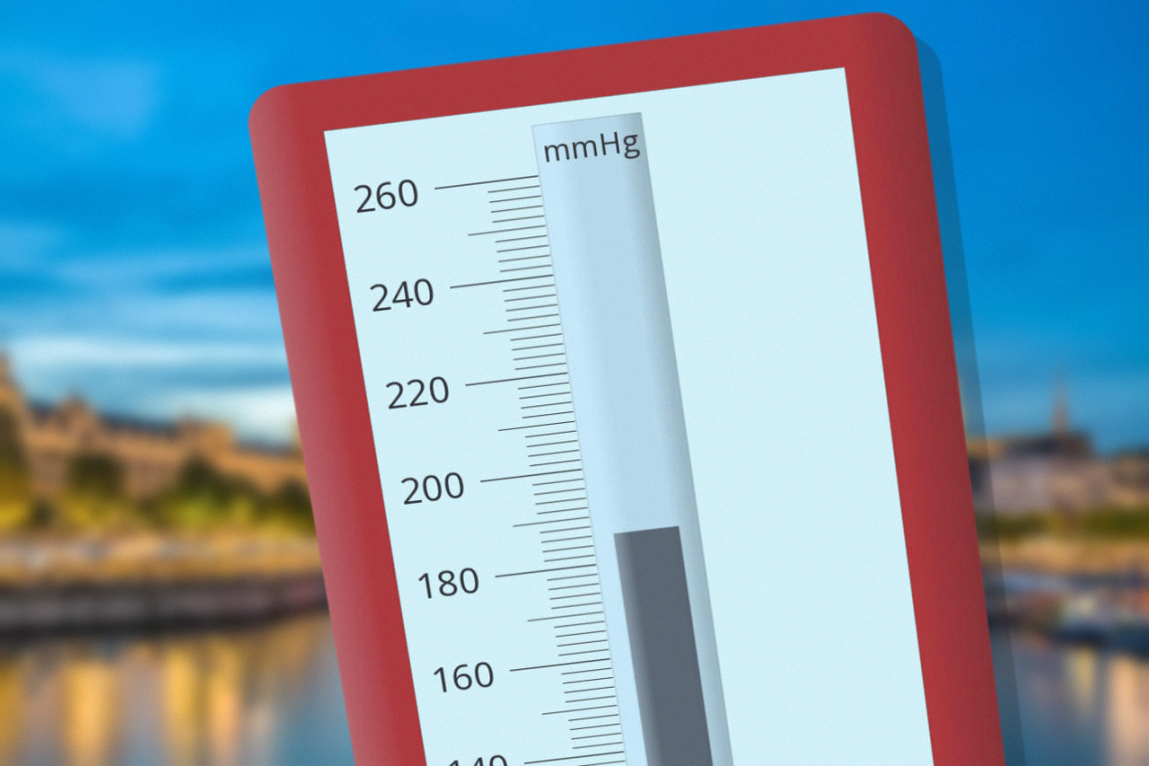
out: **186** mmHg
